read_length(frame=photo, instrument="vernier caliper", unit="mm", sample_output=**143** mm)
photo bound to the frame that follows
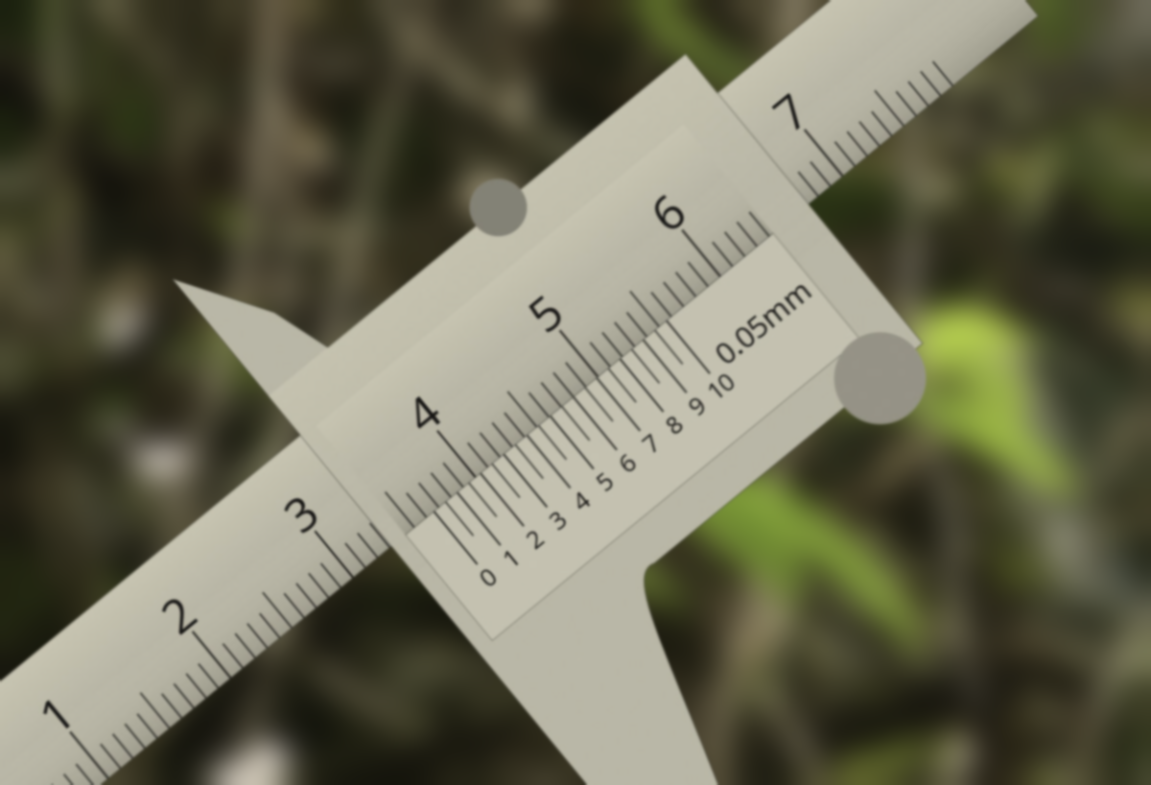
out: **36.6** mm
